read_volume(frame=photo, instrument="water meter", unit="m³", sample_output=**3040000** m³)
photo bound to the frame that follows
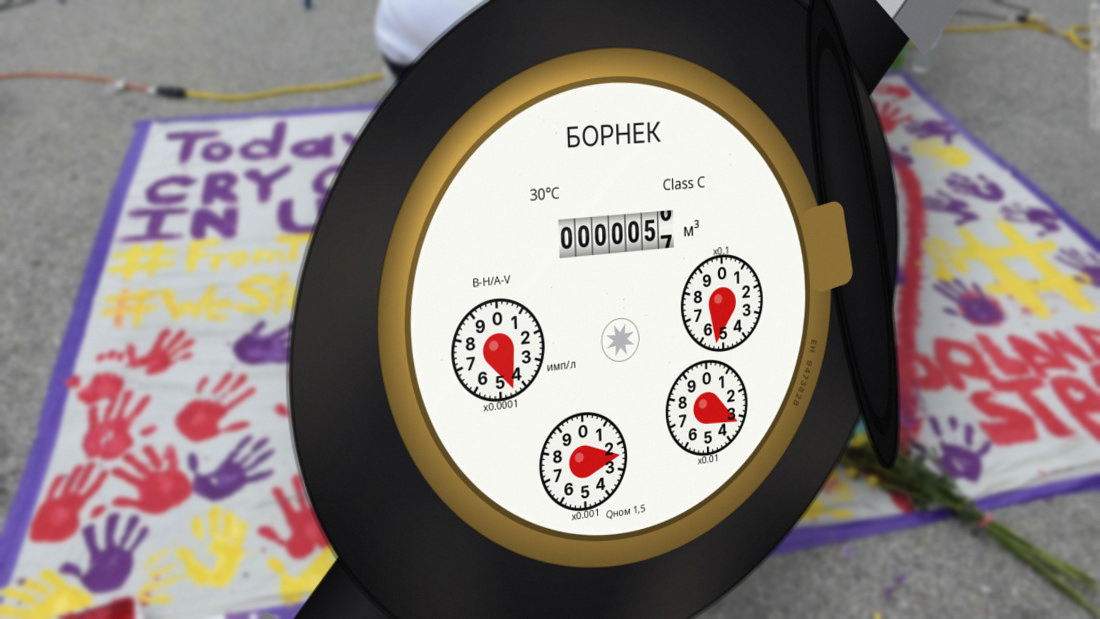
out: **56.5324** m³
